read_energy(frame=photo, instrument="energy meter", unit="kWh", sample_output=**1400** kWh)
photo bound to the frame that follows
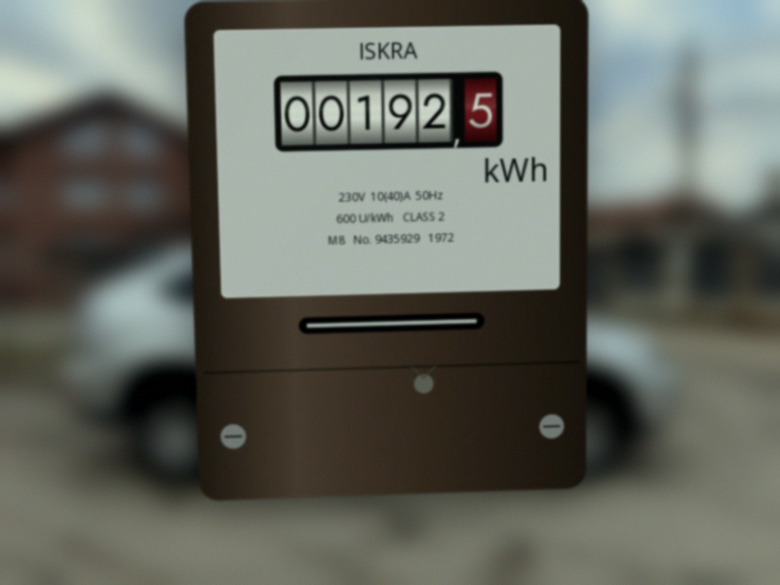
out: **192.5** kWh
